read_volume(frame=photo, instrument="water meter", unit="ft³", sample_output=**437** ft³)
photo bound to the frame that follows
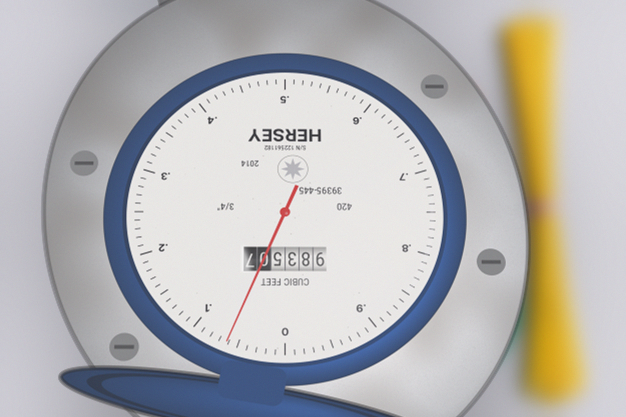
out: **983507.06** ft³
